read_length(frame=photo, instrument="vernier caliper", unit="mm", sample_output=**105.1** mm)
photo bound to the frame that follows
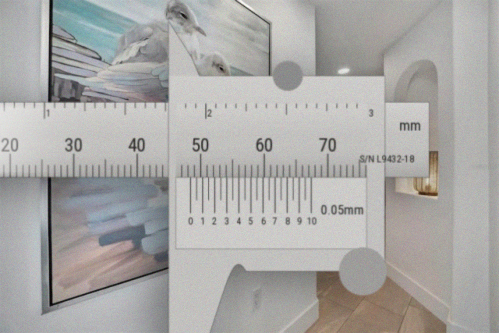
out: **48.4** mm
